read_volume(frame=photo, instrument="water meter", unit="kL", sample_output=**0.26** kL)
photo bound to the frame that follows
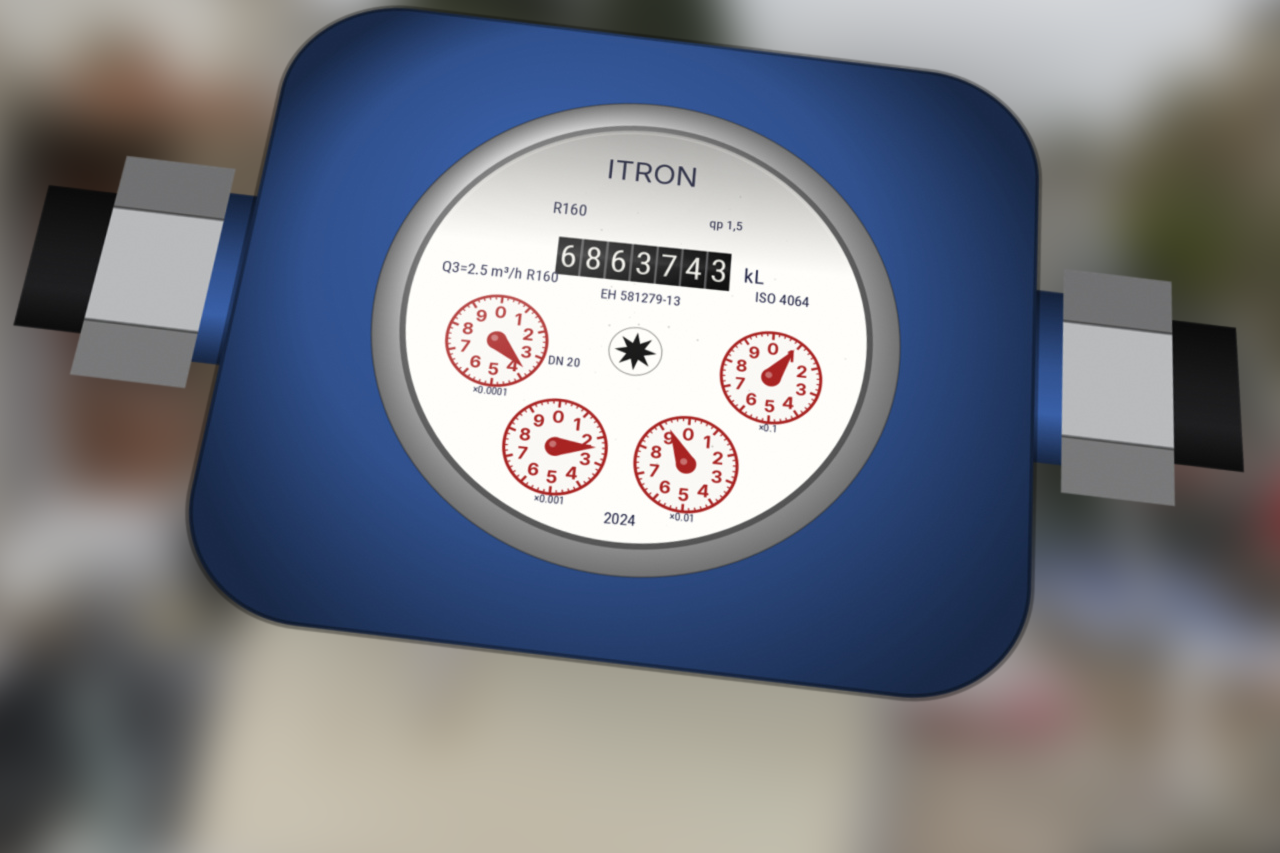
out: **6863743.0923** kL
